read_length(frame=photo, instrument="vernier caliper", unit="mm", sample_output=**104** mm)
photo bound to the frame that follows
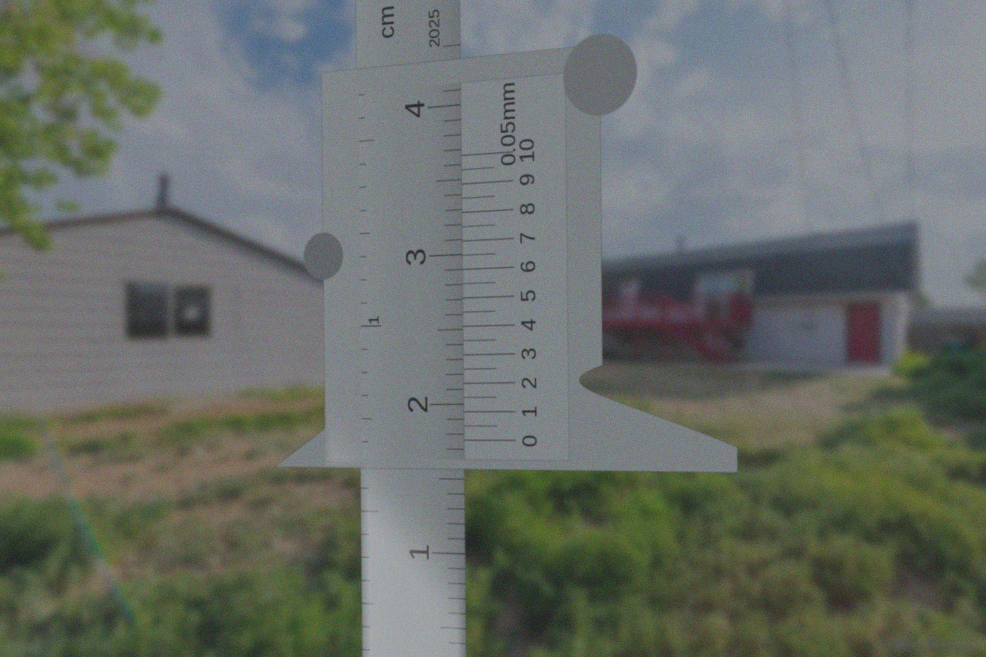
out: **17.6** mm
